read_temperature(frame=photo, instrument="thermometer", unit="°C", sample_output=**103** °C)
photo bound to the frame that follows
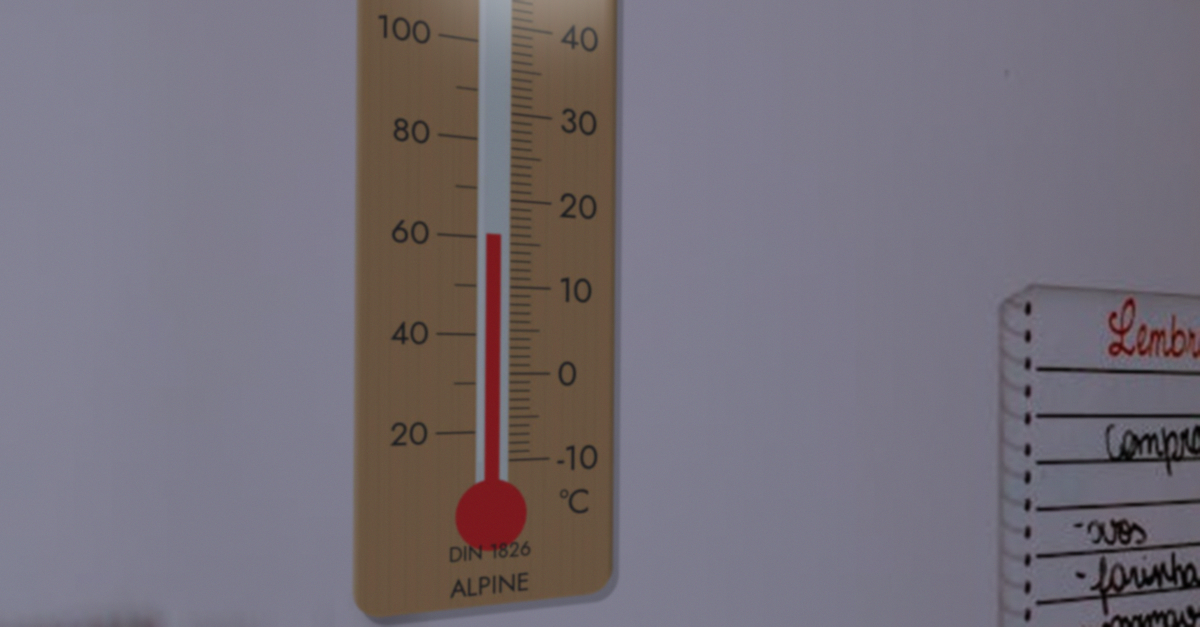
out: **16** °C
